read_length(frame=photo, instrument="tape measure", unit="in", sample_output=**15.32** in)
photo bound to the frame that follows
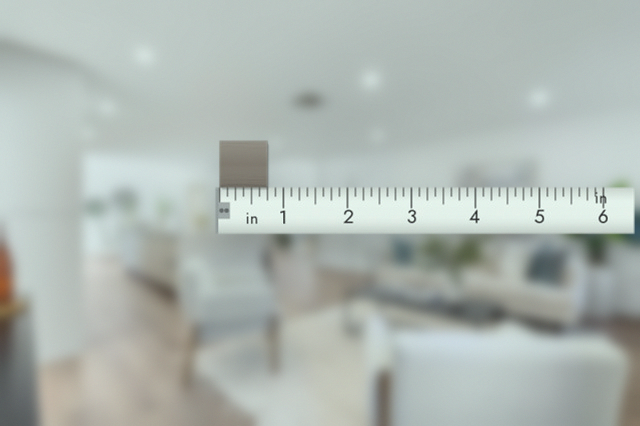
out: **0.75** in
